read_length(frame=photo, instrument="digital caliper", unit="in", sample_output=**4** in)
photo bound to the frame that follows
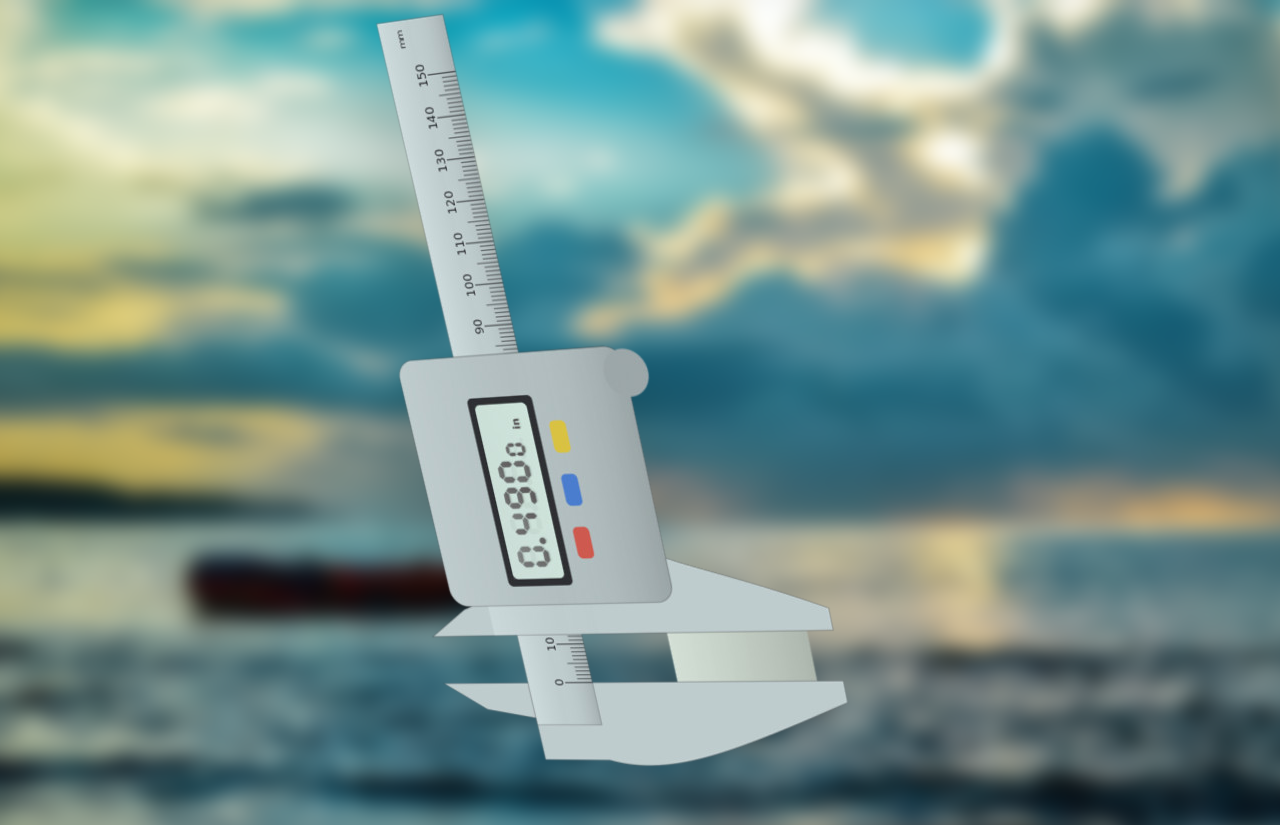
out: **0.4900** in
